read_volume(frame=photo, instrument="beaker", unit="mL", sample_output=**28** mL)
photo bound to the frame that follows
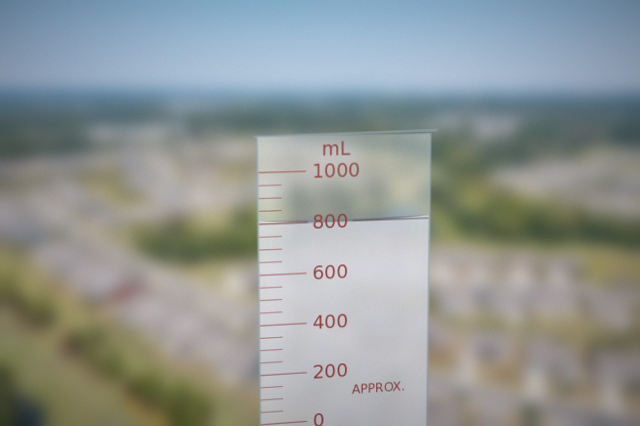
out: **800** mL
